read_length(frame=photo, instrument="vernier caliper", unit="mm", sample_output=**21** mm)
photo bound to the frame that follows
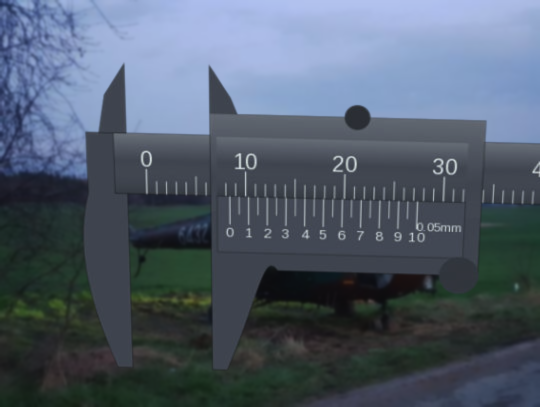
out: **8.4** mm
